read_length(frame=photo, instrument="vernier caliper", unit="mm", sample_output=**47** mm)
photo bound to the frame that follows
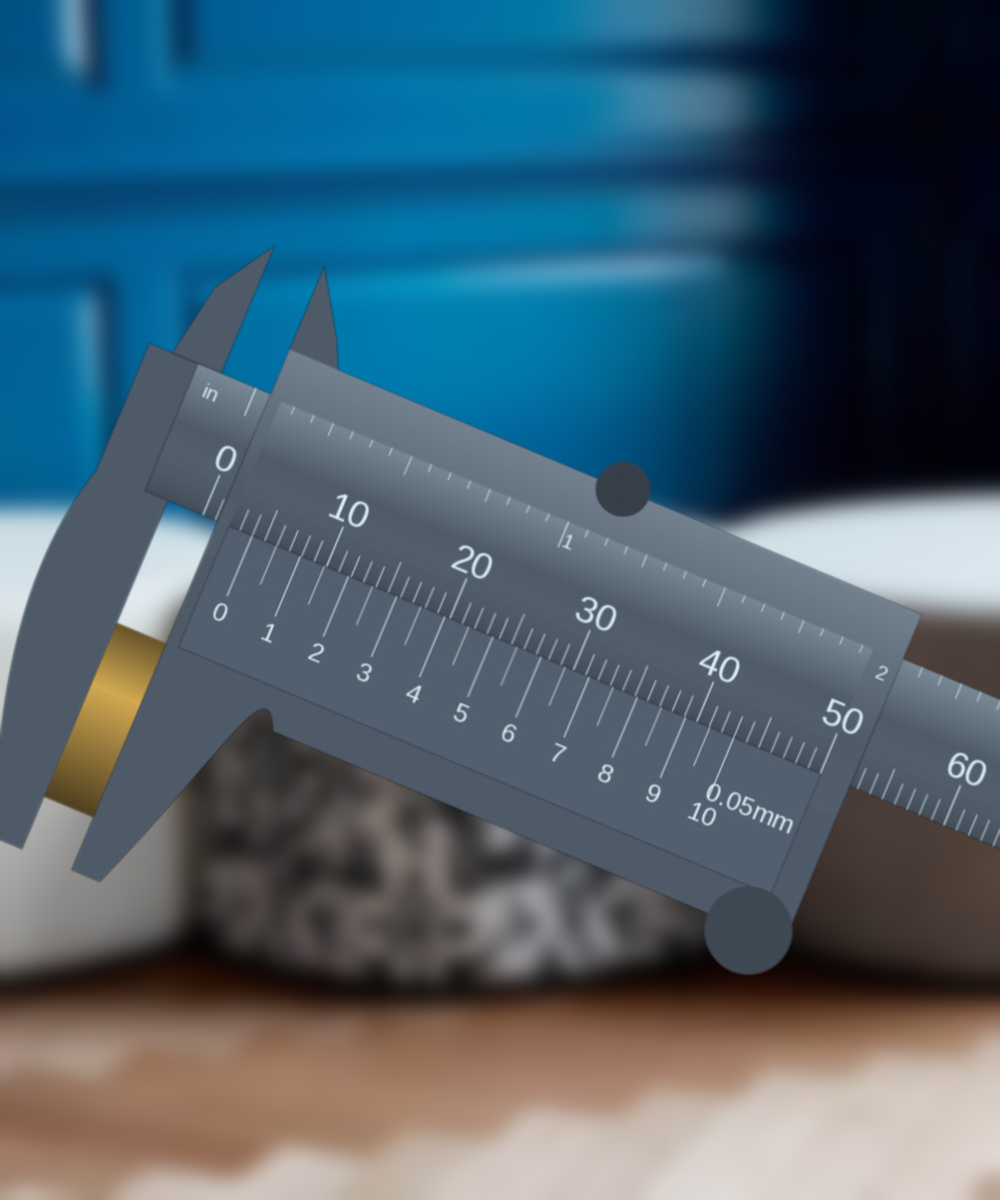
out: **4.0** mm
